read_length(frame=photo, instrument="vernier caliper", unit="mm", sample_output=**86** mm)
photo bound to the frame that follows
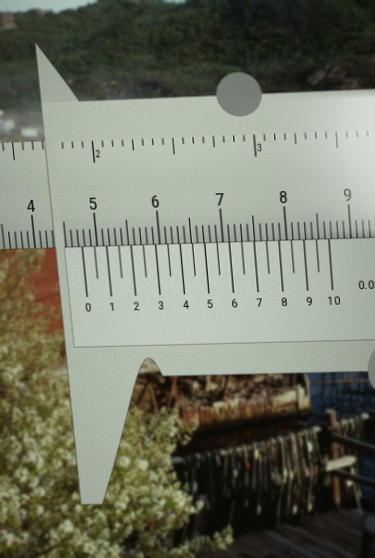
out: **47.6** mm
